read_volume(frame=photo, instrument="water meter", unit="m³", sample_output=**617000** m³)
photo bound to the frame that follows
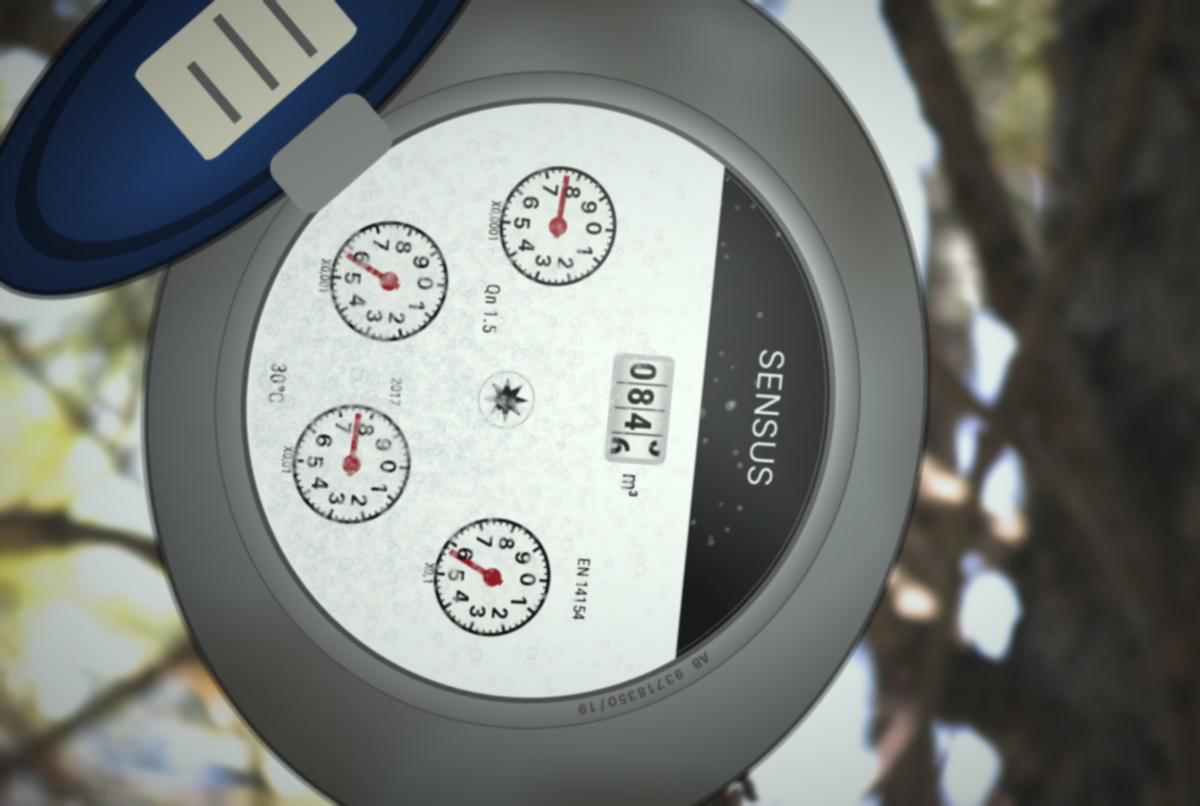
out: **845.5757** m³
